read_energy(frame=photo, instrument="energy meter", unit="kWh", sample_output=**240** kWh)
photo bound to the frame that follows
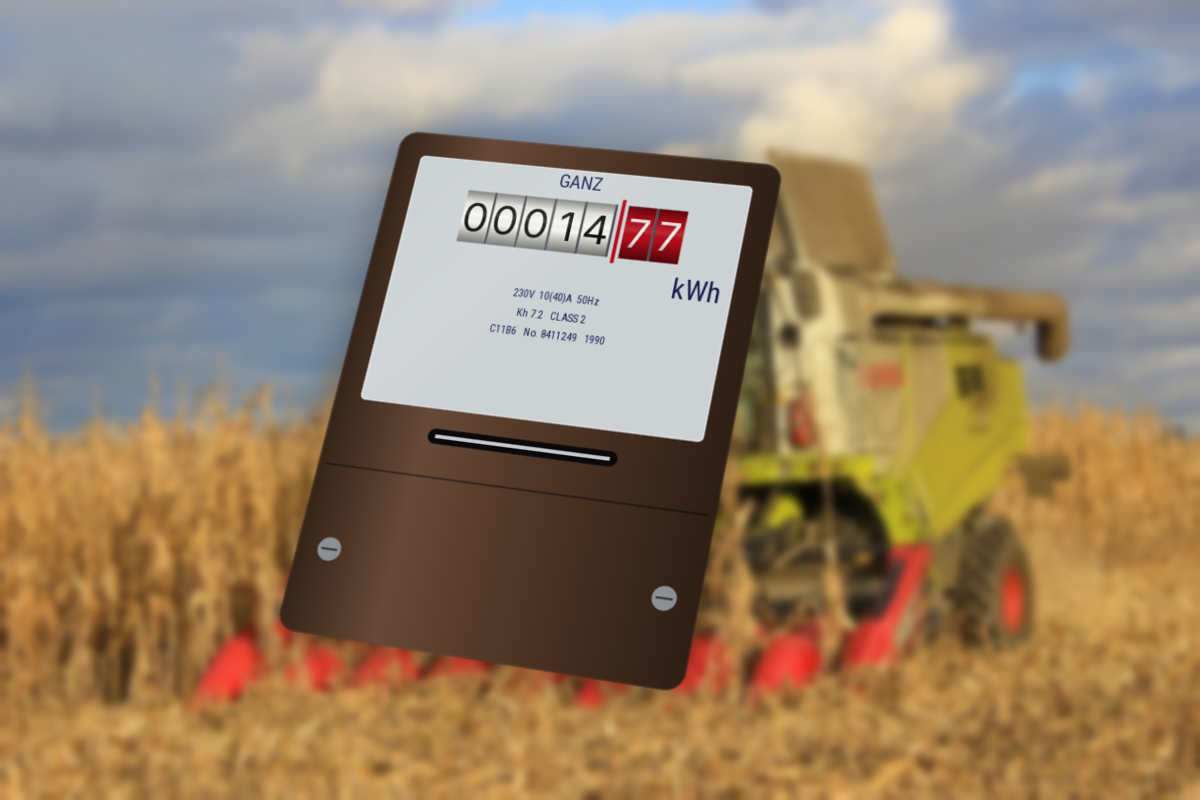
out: **14.77** kWh
